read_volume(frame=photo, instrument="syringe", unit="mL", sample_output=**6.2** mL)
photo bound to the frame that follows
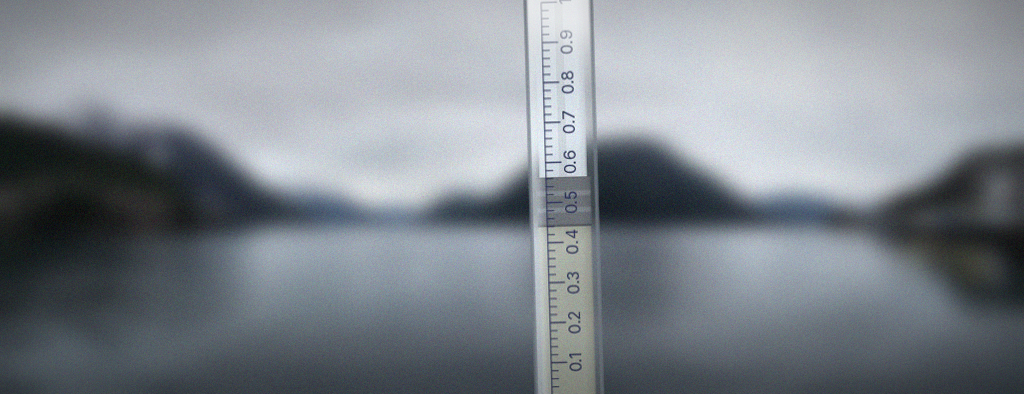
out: **0.44** mL
